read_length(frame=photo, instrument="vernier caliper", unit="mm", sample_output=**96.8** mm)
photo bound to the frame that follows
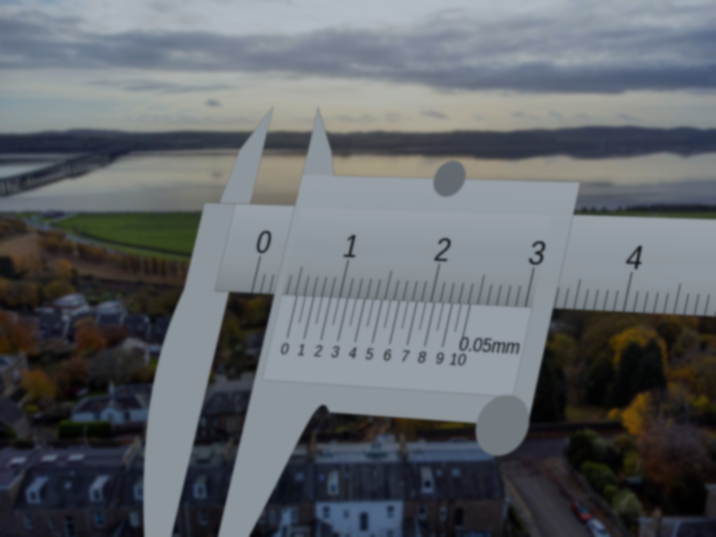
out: **5.2** mm
